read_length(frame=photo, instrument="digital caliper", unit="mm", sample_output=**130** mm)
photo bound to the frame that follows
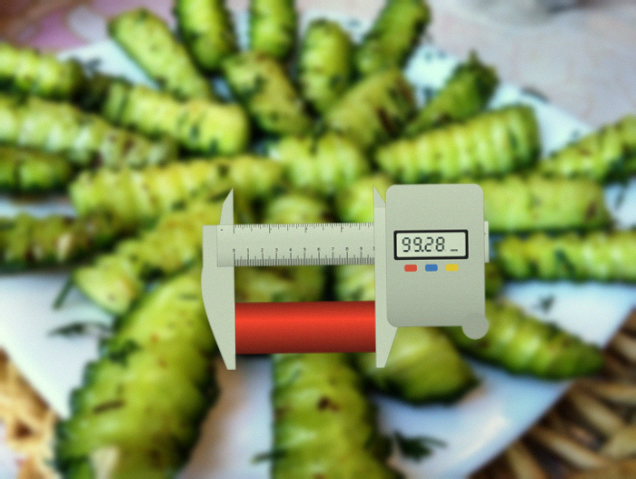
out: **99.28** mm
